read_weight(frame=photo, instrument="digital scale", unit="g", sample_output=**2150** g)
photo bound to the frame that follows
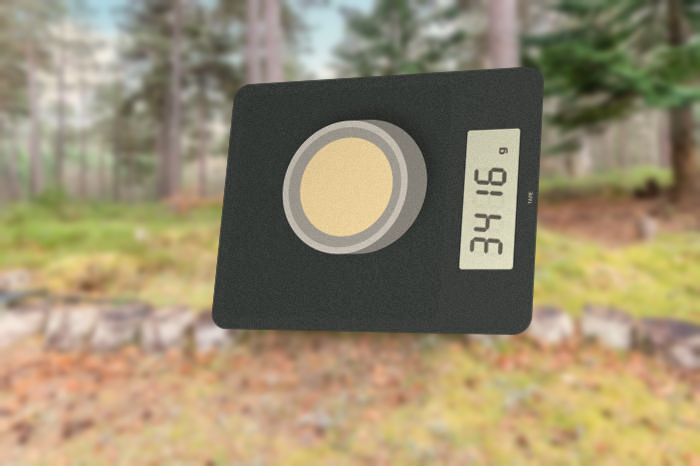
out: **3416** g
